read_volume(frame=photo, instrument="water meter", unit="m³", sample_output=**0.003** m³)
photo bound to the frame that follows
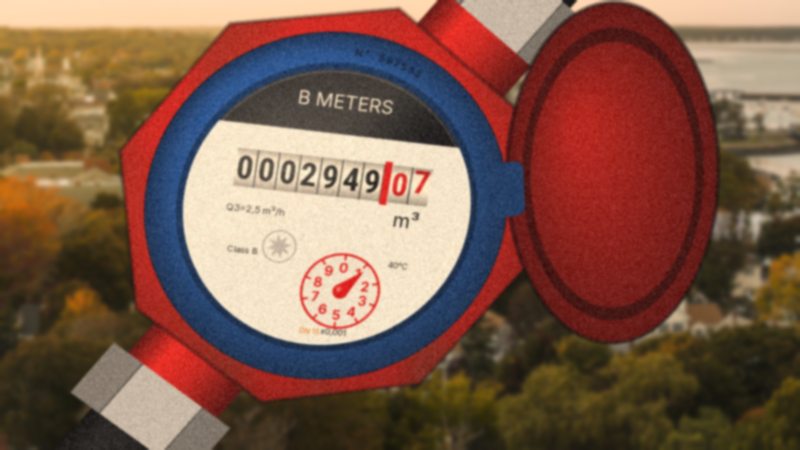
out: **2949.071** m³
